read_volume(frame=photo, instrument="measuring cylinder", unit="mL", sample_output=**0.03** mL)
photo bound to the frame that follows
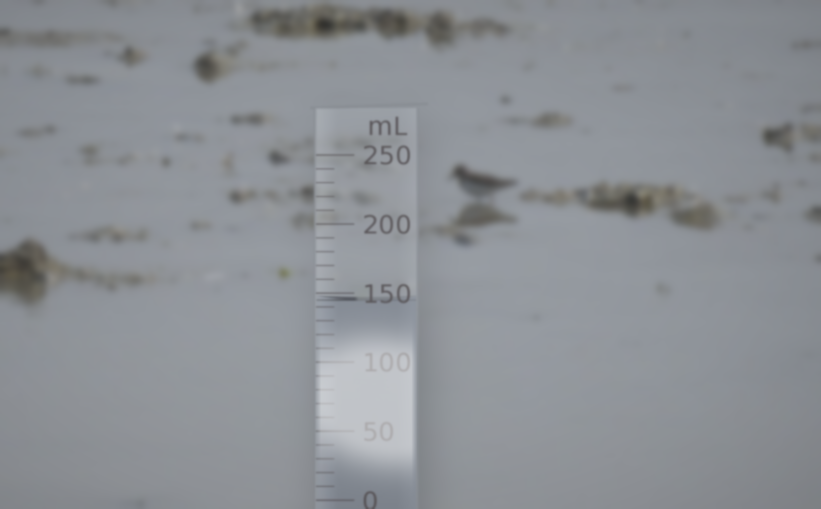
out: **145** mL
